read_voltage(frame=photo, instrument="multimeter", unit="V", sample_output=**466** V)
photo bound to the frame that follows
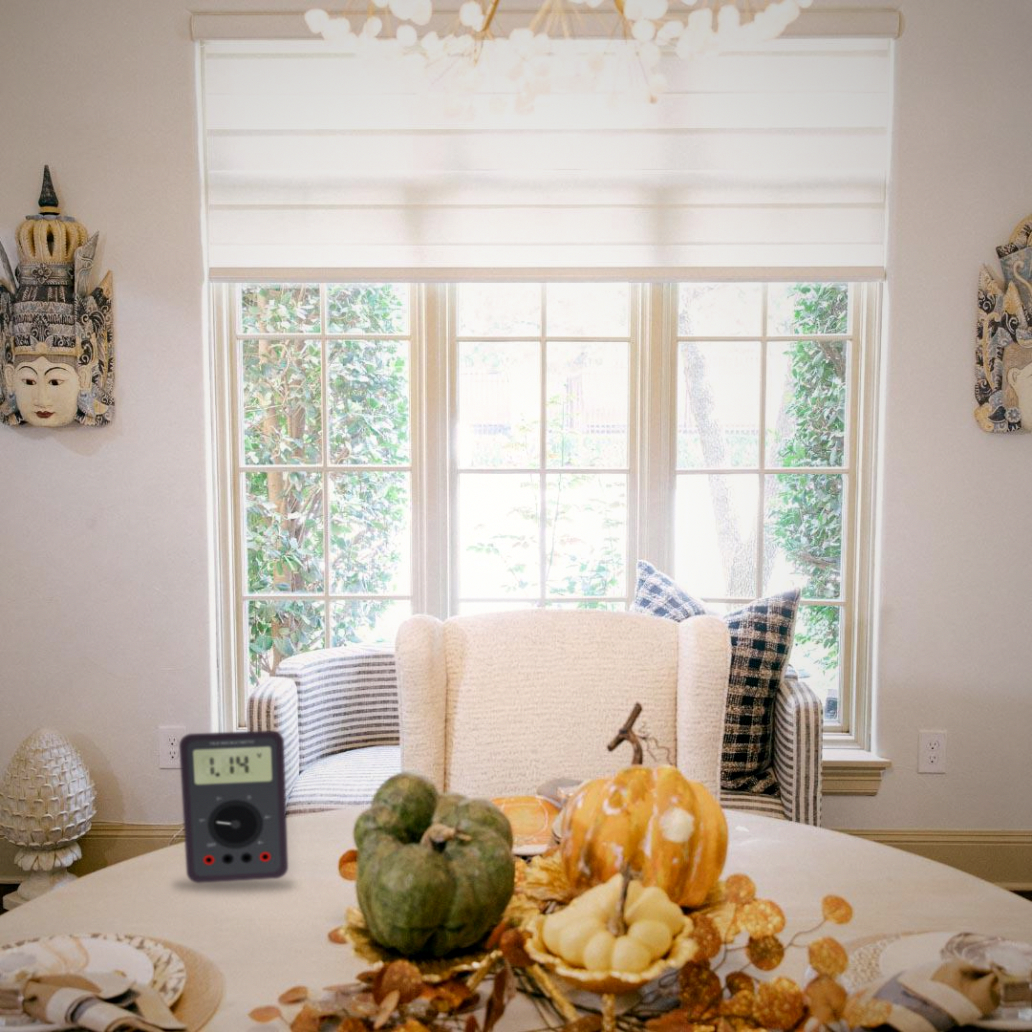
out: **1.14** V
